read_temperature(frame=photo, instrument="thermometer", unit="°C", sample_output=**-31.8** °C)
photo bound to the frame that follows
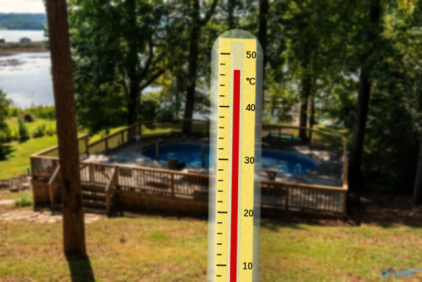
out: **47** °C
